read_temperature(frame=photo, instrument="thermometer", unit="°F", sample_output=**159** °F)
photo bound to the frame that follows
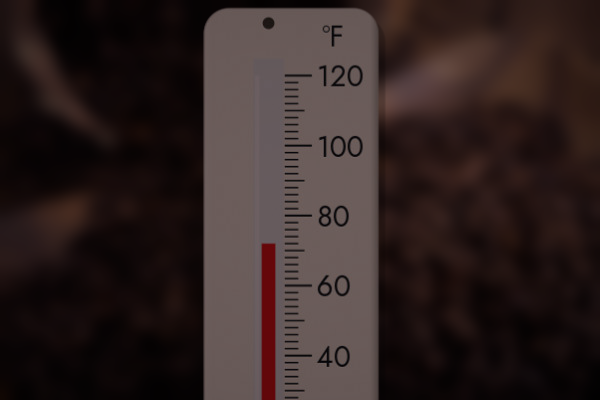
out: **72** °F
